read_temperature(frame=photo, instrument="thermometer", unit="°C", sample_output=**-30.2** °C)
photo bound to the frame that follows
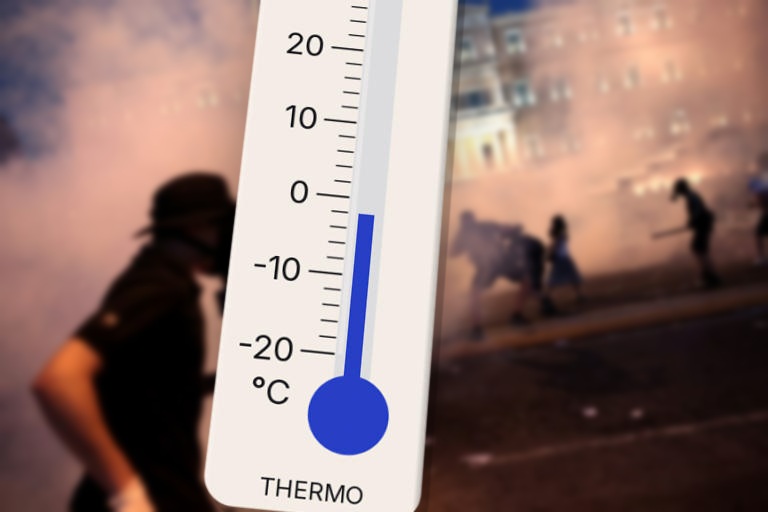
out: **-2** °C
